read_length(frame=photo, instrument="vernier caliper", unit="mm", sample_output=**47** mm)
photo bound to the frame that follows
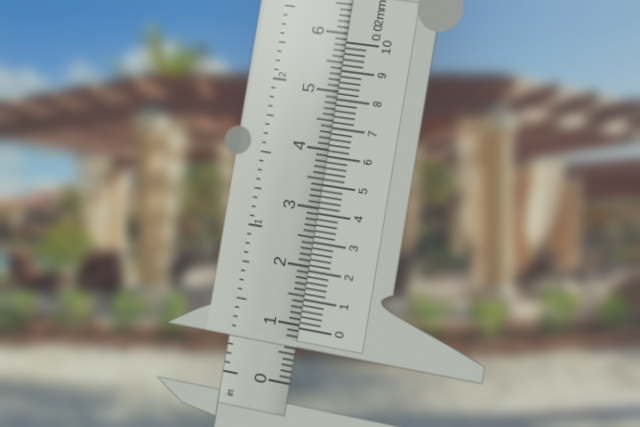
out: **9.5** mm
